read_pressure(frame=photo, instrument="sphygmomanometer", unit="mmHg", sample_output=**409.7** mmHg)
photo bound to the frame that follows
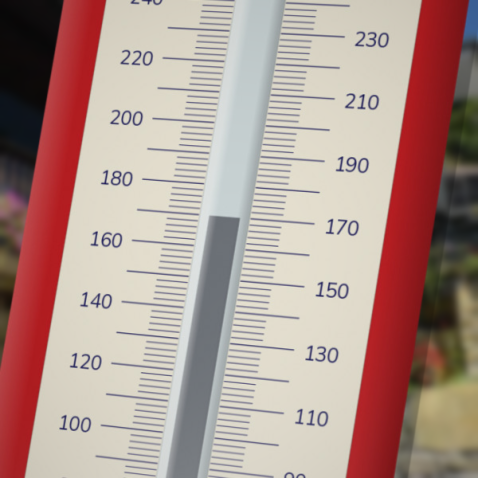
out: **170** mmHg
